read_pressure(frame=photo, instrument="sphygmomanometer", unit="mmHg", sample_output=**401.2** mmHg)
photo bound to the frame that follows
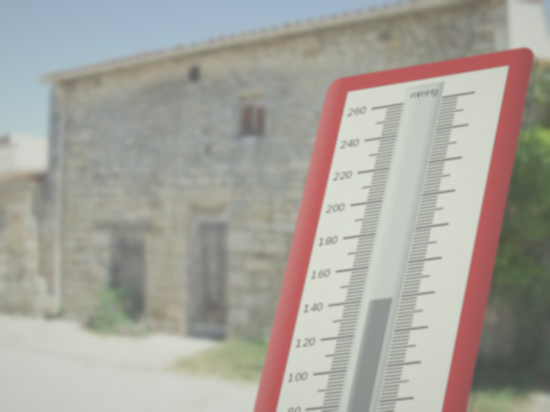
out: **140** mmHg
